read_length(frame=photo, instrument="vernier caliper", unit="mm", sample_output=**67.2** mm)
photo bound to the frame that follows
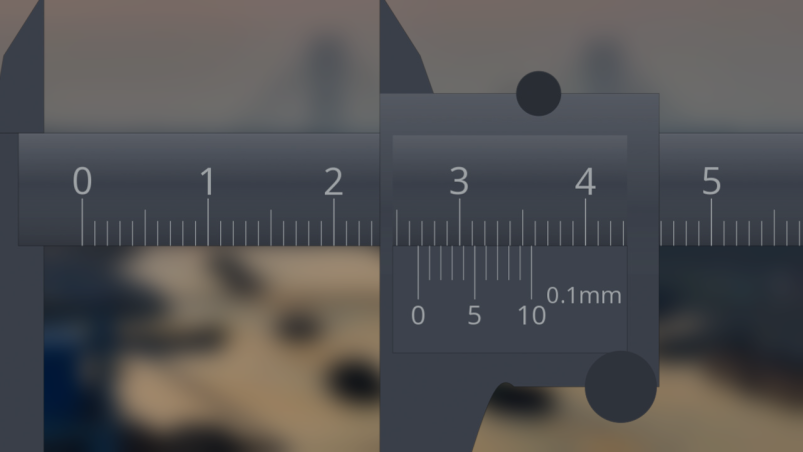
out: **26.7** mm
